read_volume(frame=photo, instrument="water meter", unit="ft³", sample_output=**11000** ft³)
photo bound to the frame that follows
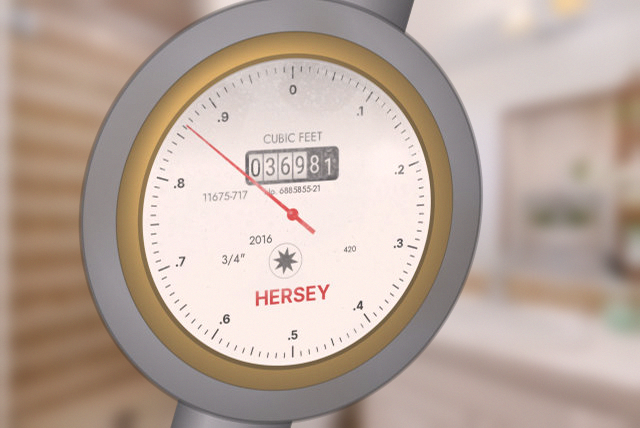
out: **36980.86** ft³
